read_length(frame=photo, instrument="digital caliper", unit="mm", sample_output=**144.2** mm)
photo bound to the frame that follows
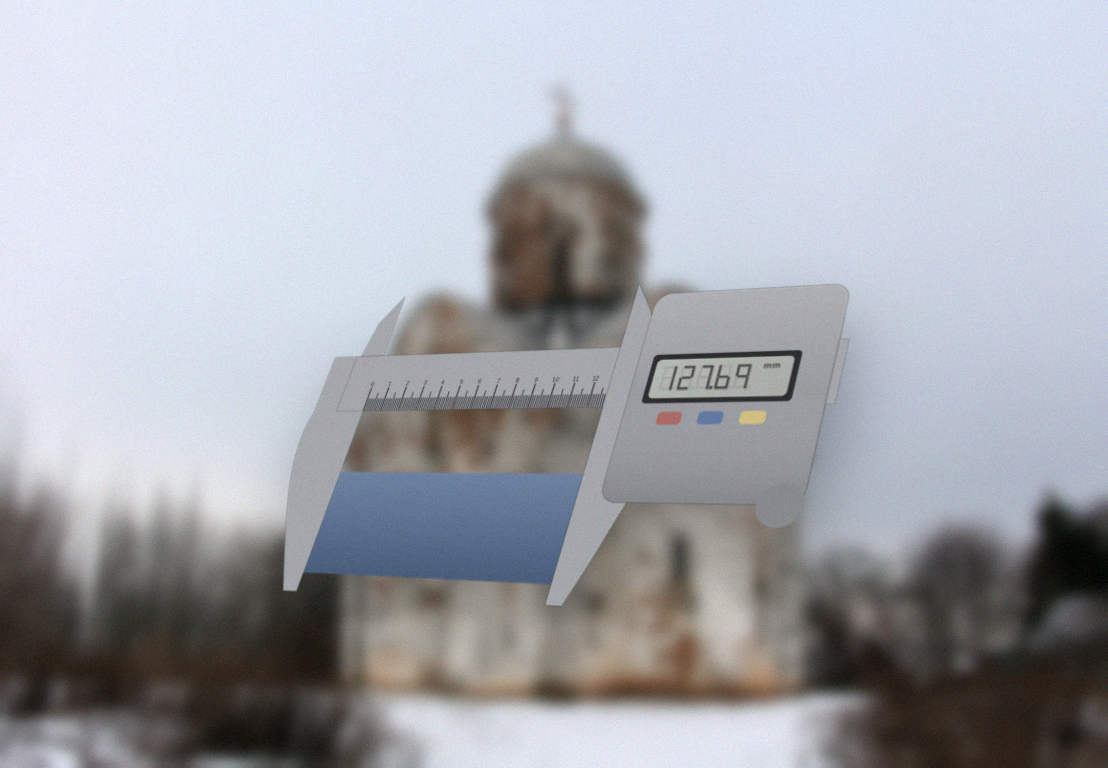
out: **127.69** mm
